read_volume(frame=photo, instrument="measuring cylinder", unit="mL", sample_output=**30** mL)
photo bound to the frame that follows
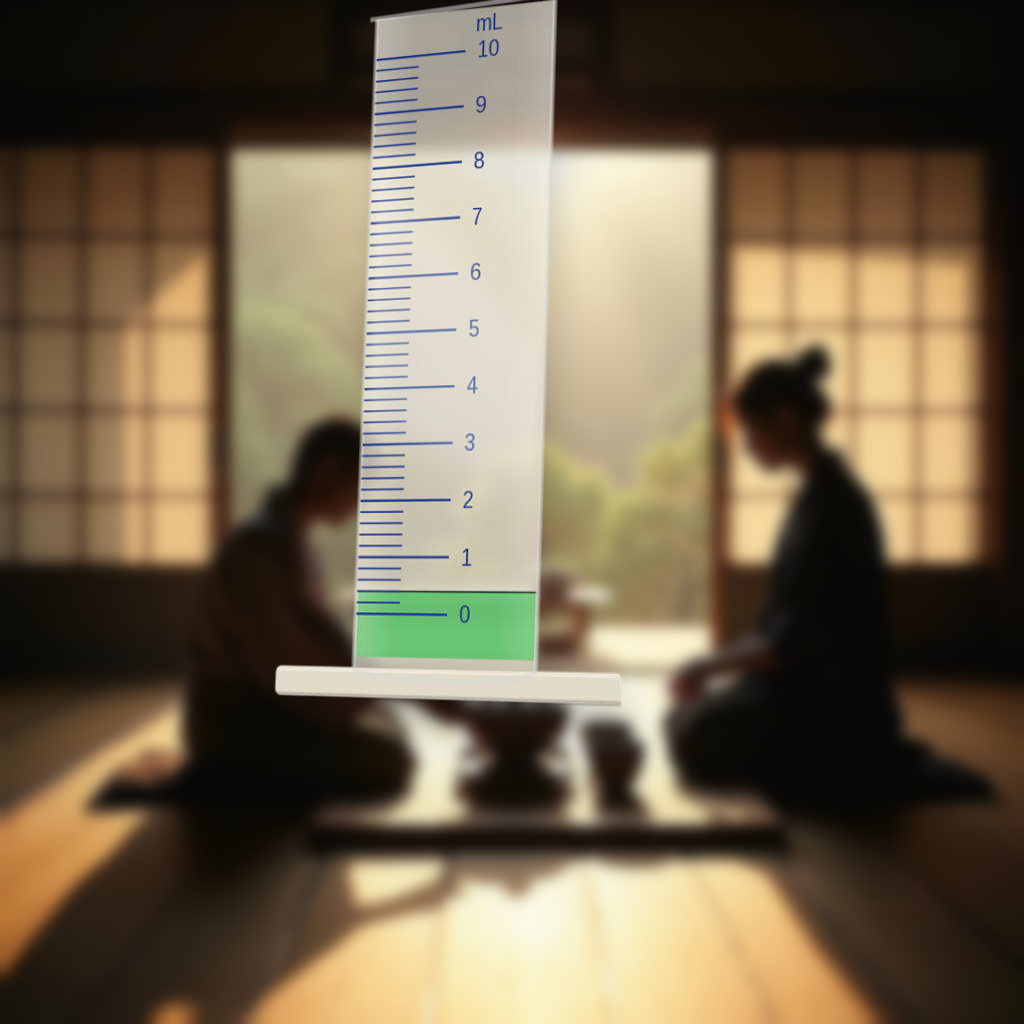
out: **0.4** mL
